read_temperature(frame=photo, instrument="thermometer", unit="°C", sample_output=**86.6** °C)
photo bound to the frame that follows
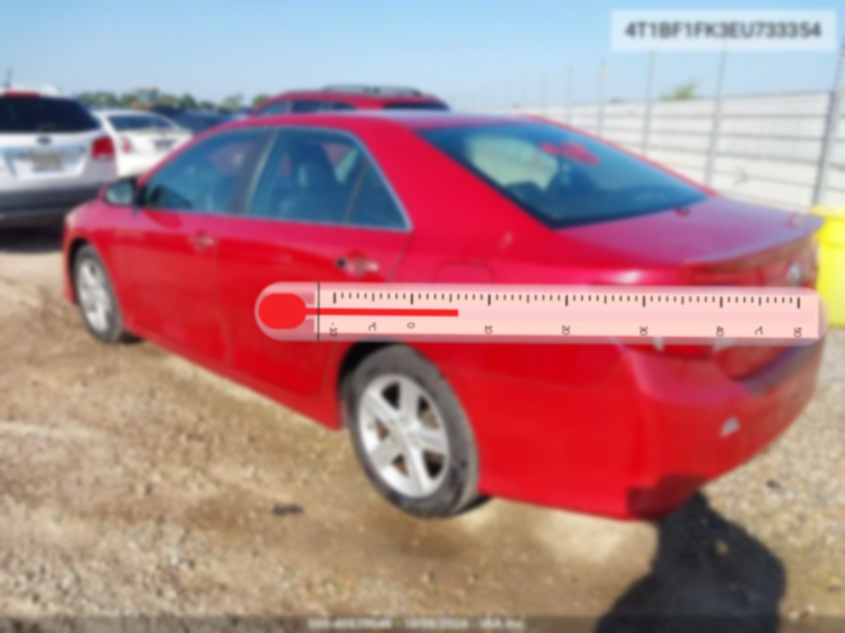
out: **6** °C
